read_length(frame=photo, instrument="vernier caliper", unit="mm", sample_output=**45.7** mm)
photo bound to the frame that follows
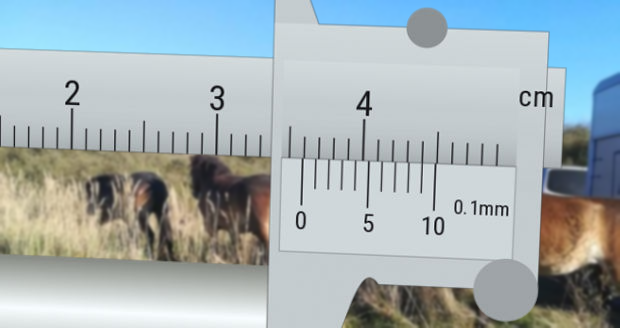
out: **35.9** mm
